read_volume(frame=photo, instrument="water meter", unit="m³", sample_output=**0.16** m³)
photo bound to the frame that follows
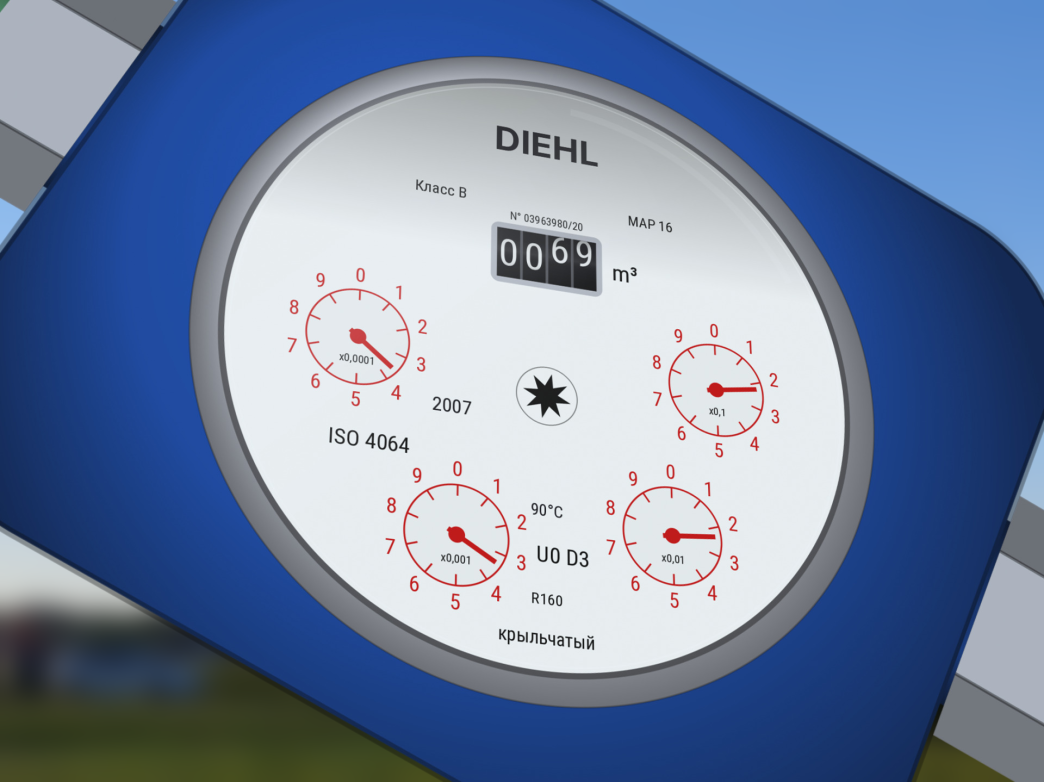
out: **69.2233** m³
